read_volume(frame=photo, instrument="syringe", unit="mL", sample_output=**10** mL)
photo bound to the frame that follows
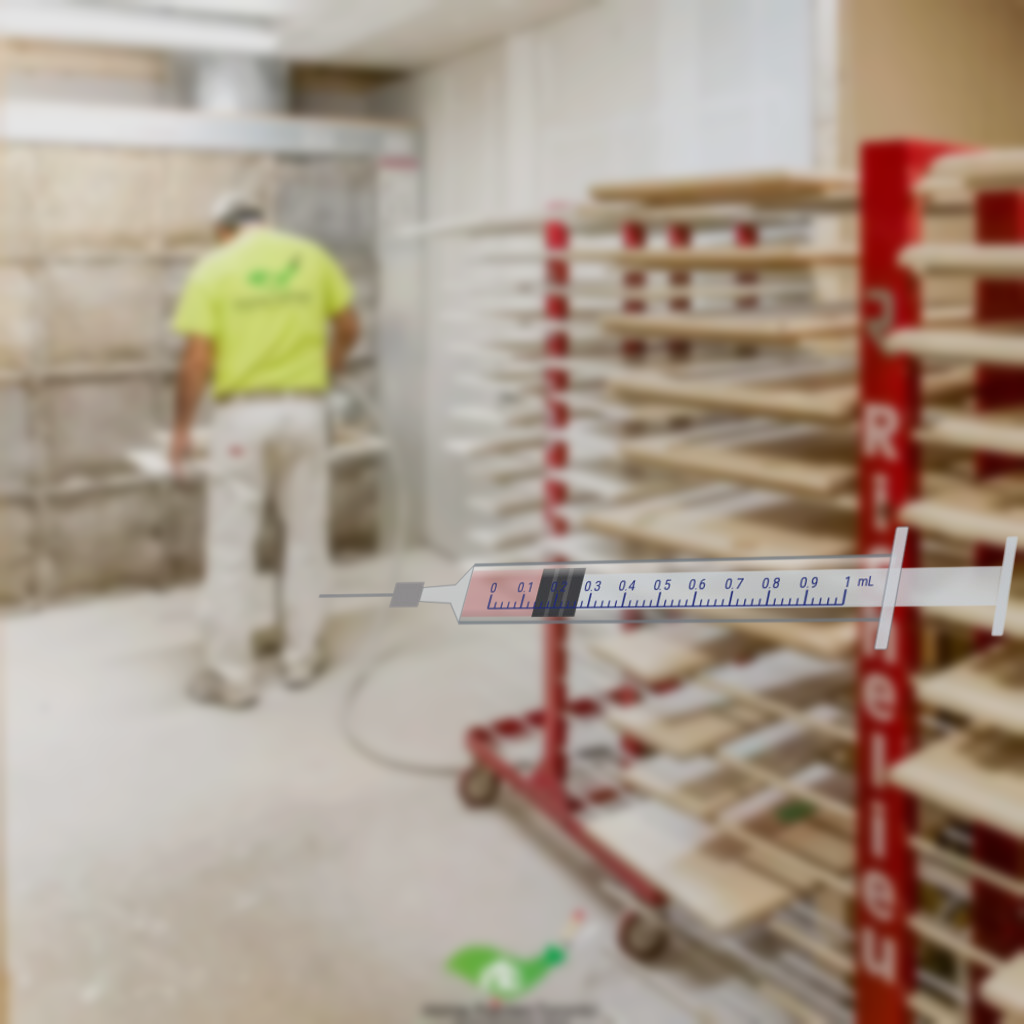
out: **0.14** mL
